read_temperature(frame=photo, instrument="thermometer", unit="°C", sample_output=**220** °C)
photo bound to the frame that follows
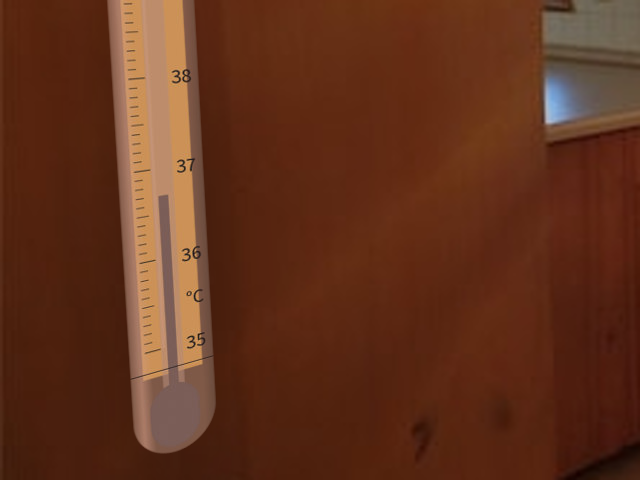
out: **36.7** °C
